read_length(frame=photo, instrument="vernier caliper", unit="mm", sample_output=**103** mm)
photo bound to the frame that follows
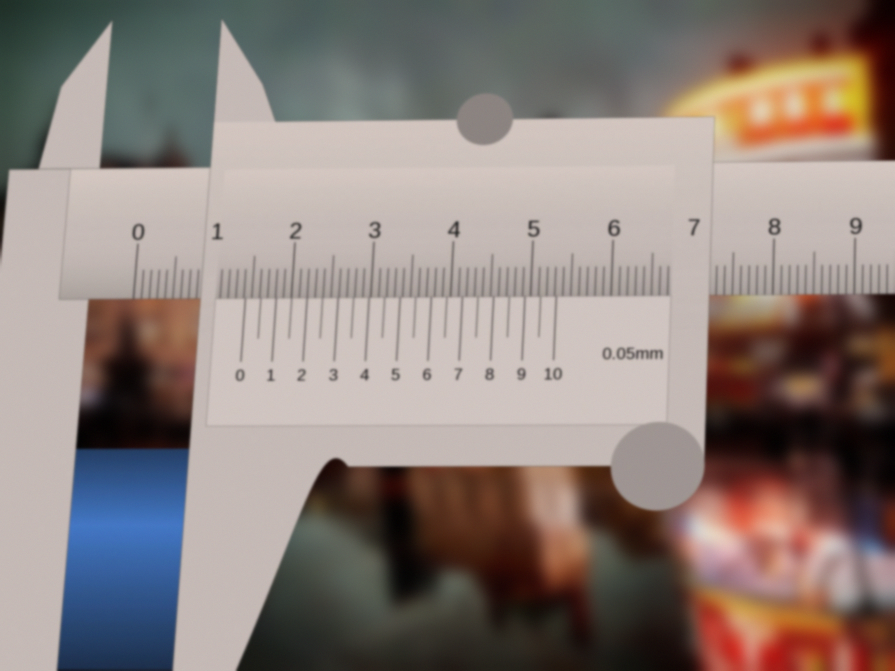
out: **14.2** mm
